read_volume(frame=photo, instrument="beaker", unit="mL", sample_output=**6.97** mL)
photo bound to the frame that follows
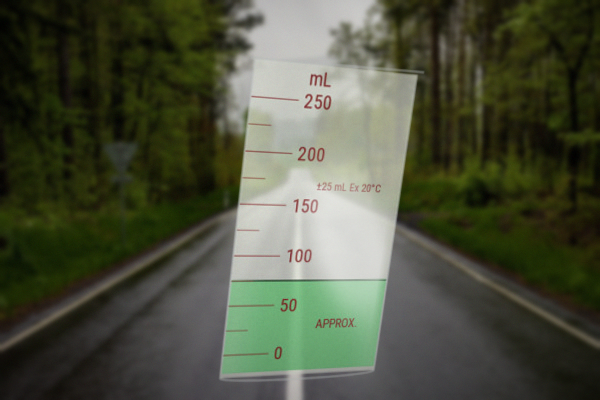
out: **75** mL
